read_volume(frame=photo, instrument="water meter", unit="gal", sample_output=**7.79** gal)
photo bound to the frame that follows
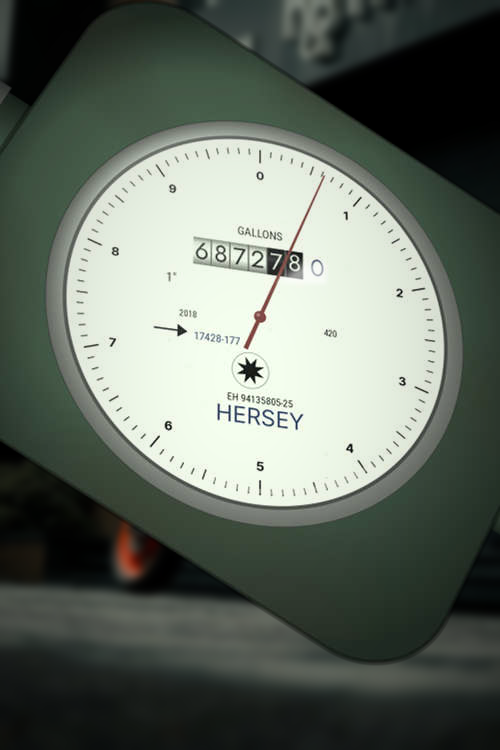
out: **6872780.6** gal
